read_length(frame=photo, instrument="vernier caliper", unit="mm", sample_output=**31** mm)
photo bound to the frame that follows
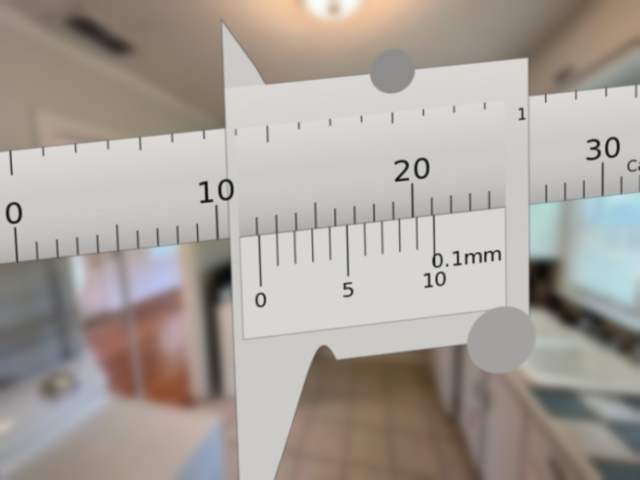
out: **12.1** mm
